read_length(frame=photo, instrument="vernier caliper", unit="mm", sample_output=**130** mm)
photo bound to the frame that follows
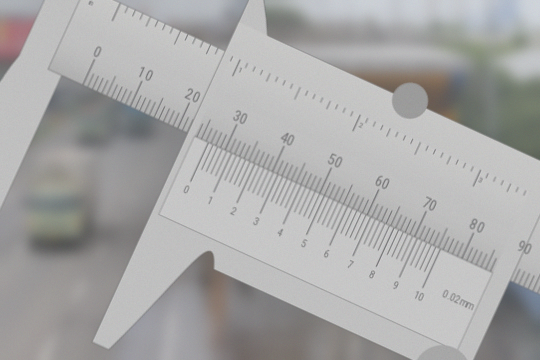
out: **26.5** mm
